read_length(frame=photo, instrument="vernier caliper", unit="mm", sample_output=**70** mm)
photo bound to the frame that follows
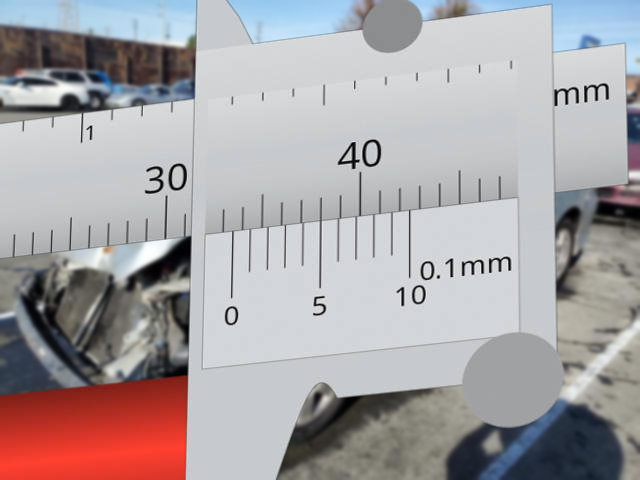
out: **33.5** mm
